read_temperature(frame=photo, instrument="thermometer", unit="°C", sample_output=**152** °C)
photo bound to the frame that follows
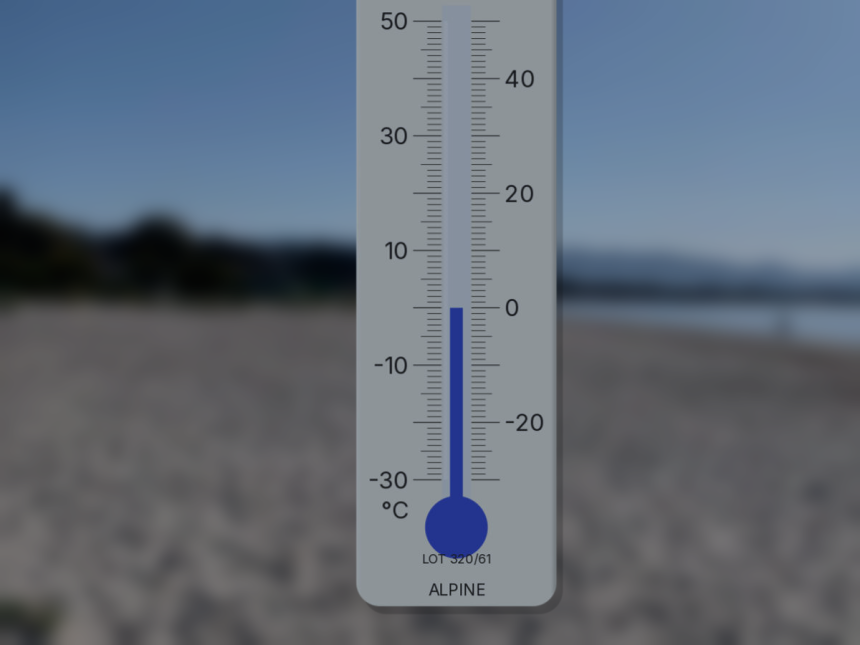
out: **0** °C
